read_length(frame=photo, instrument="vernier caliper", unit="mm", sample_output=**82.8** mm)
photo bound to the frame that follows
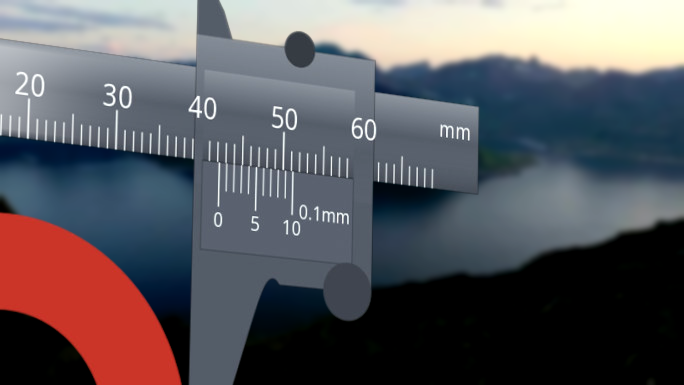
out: **42.2** mm
